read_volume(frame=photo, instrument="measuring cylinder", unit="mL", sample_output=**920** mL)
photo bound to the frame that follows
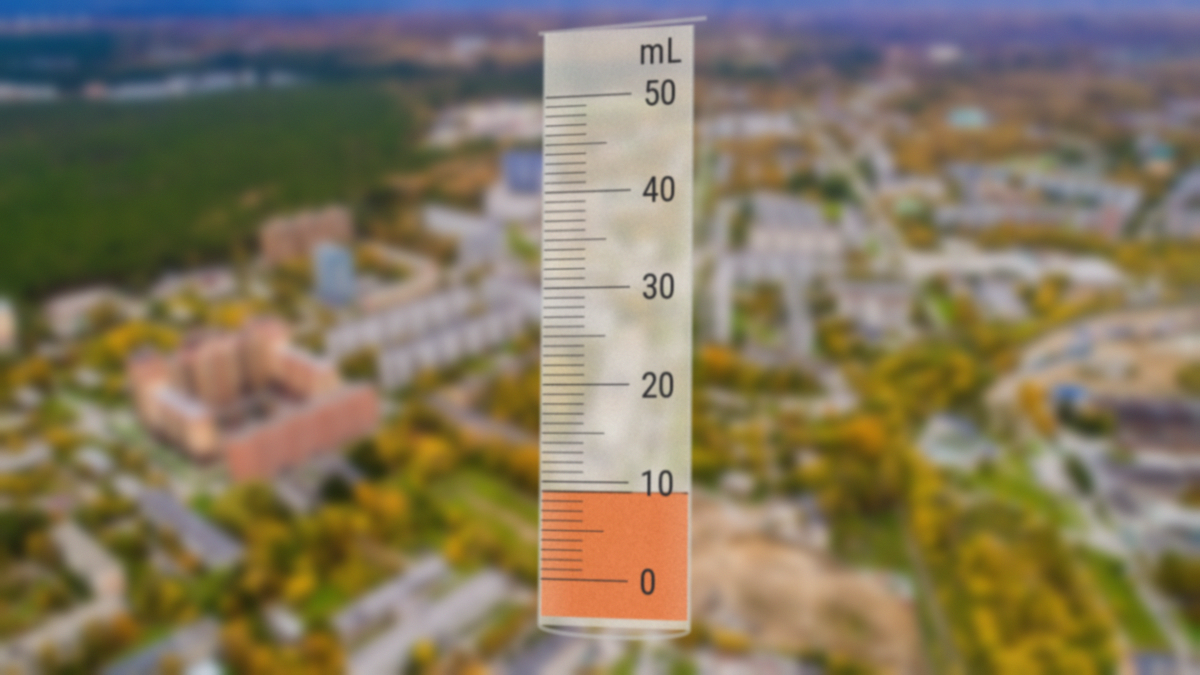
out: **9** mL
